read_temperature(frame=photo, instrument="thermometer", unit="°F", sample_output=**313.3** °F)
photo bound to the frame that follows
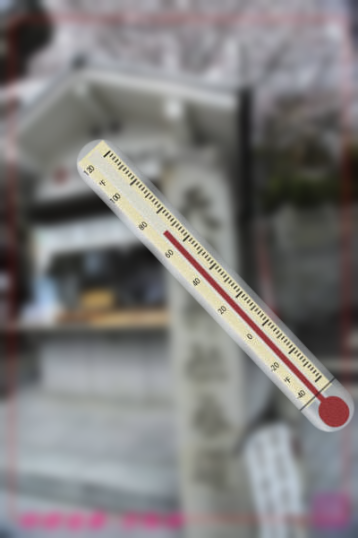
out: **70** °F
